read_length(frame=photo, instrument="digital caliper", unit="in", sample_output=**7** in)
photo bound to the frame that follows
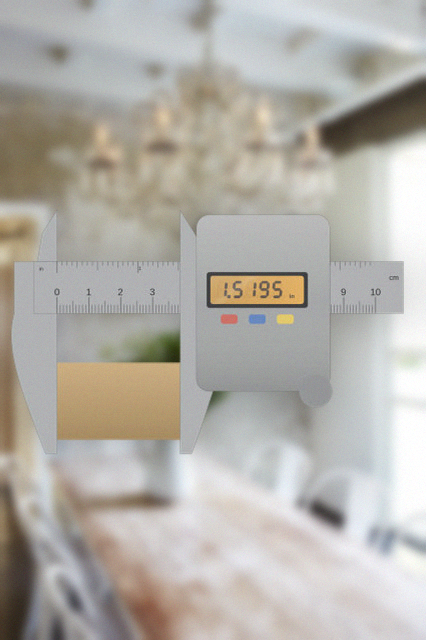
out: **1.5195** in
